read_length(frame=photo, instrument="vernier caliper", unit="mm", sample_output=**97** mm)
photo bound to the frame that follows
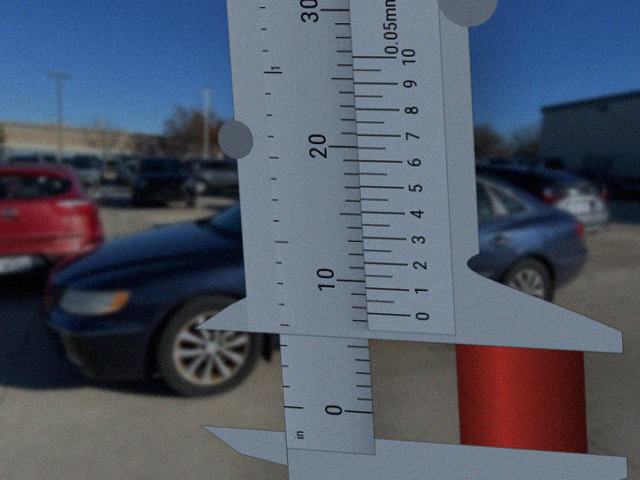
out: **7.6** mm
